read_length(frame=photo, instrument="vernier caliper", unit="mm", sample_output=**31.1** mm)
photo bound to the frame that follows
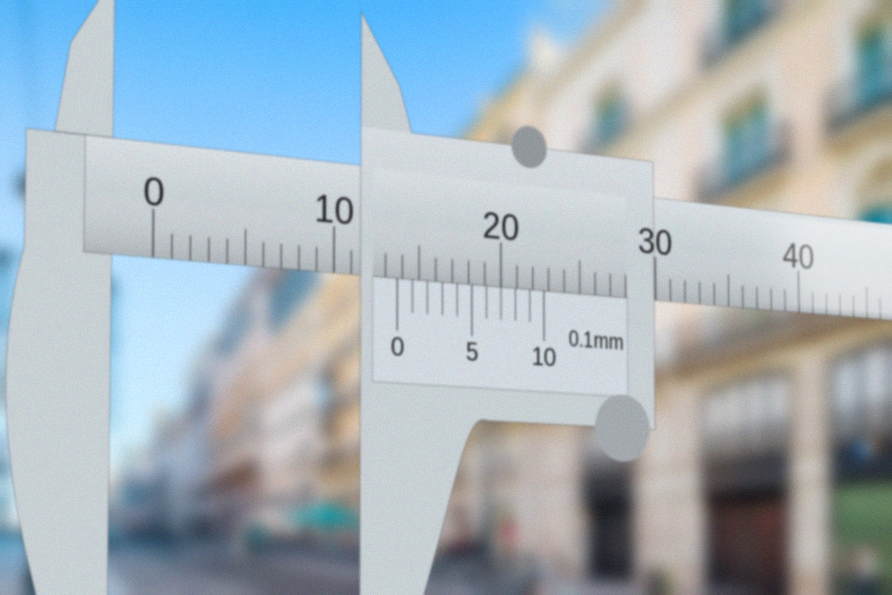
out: **13.7** mm
